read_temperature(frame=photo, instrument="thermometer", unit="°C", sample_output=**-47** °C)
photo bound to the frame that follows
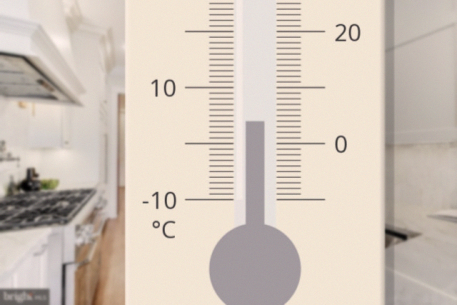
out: **4** °C
